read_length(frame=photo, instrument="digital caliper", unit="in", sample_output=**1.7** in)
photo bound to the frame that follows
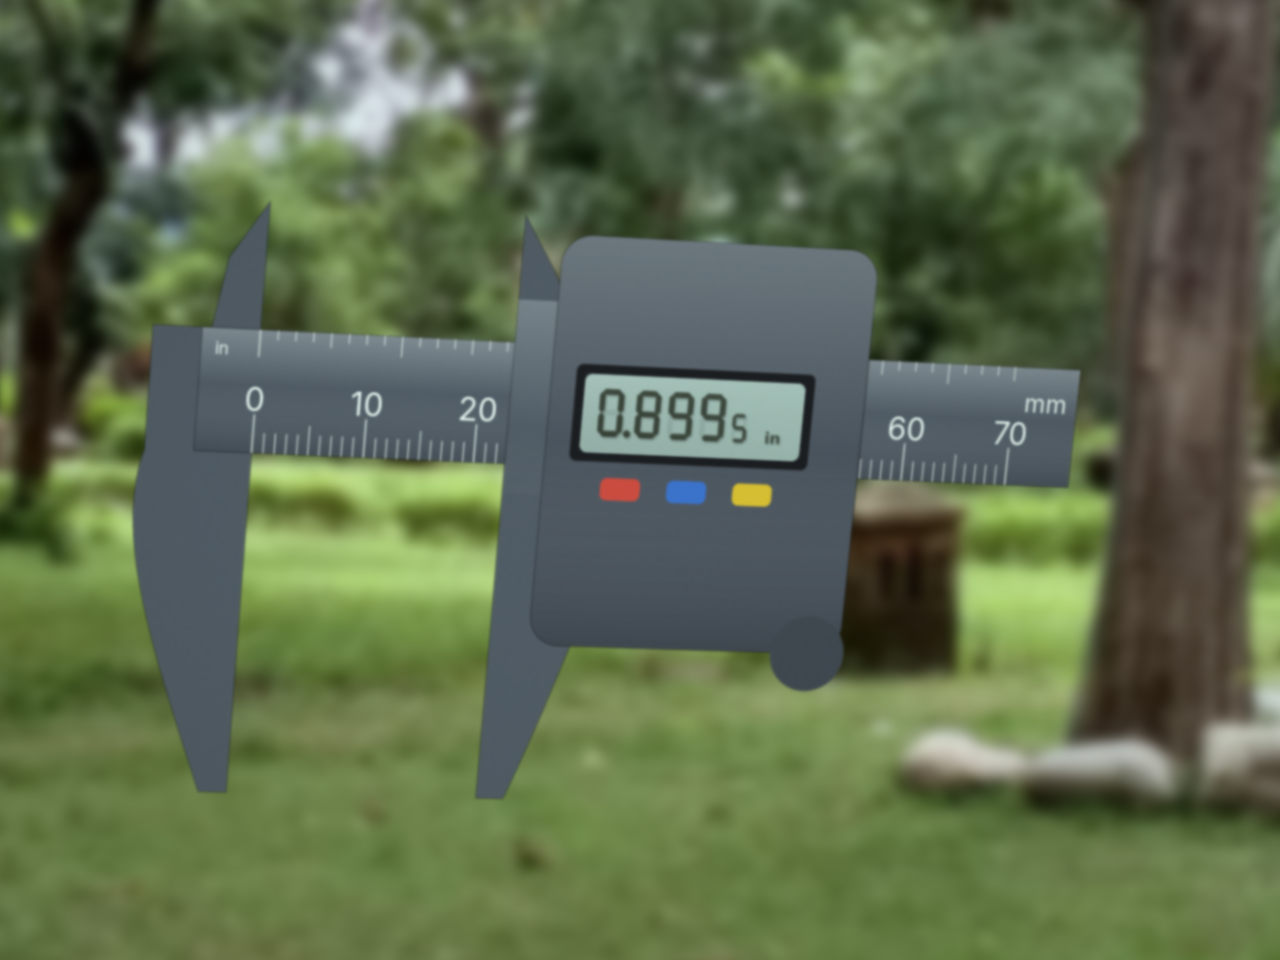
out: **0.8995** in
